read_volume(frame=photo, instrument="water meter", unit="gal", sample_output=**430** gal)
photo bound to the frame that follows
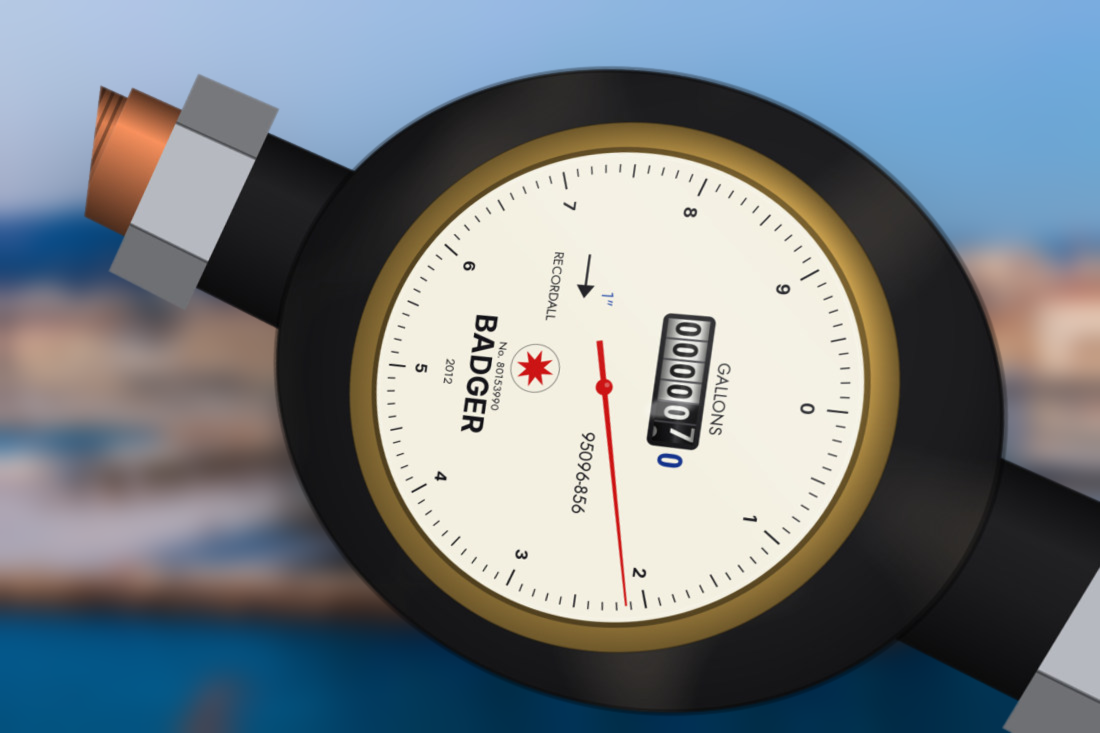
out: **72.1** gal
